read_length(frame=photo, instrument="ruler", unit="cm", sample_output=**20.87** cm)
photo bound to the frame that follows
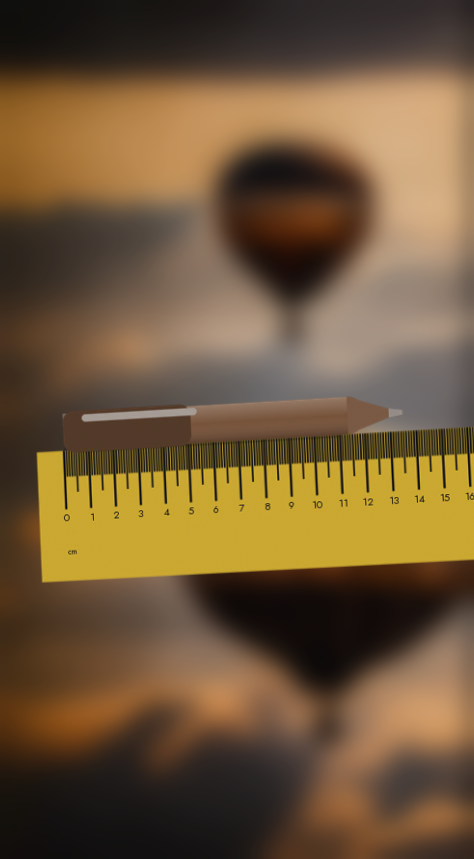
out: **13.5** cm
